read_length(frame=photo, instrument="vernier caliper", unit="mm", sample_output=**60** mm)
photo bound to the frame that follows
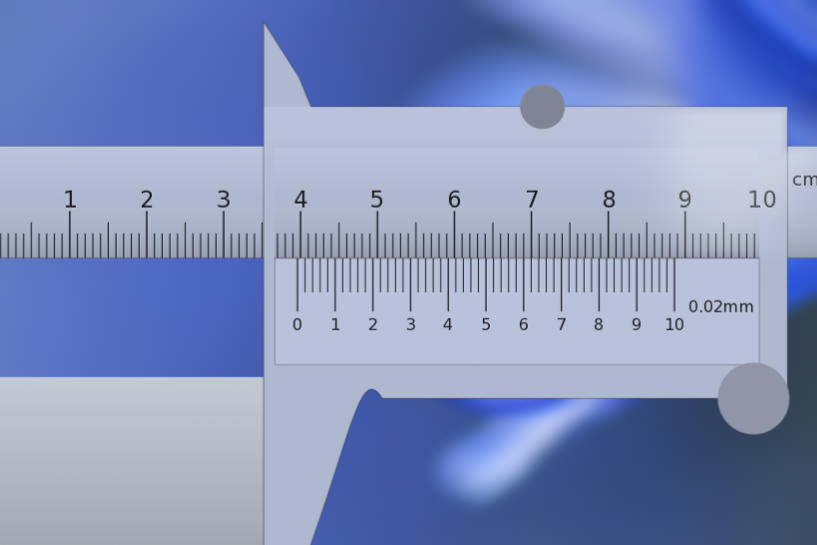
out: **39.6** mm
